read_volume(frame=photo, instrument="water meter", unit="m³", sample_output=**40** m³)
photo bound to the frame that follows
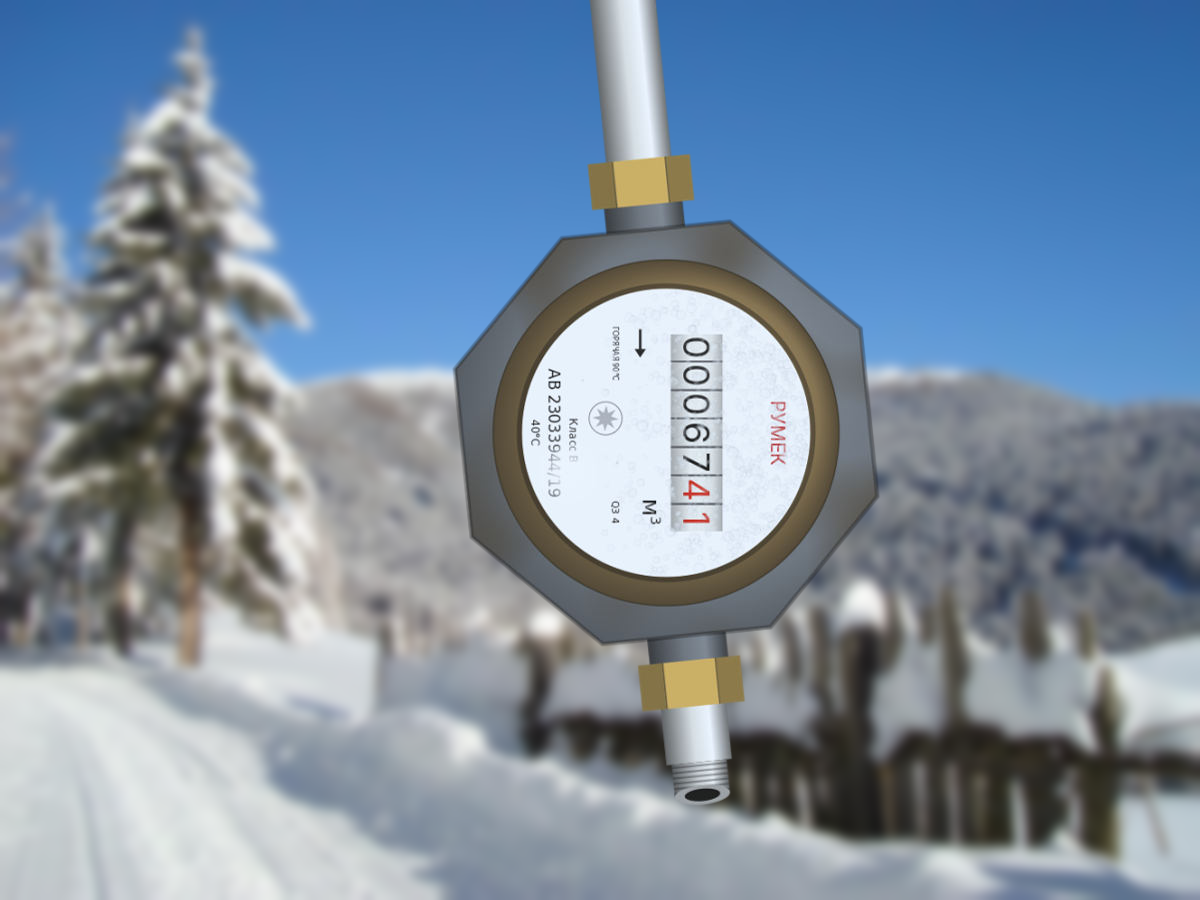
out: **67.41** m³
